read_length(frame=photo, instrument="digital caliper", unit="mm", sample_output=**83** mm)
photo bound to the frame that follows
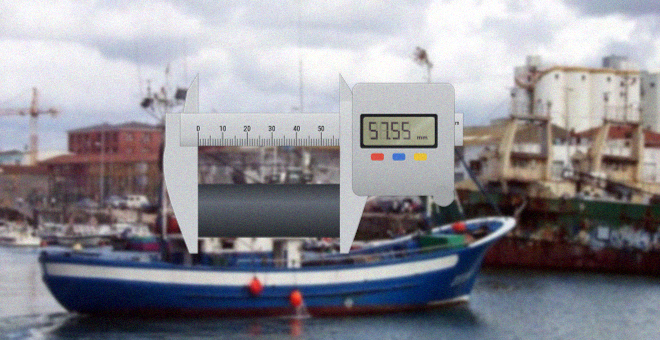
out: **57.55** mm
